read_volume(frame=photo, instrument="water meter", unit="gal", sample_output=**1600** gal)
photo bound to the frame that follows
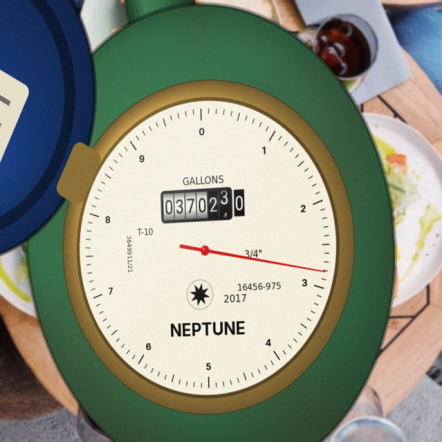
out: **370232.8** gal
